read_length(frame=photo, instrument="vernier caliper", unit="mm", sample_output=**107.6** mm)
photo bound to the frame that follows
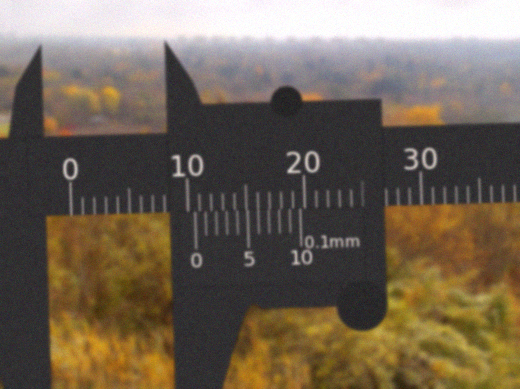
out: **10.6** mm
